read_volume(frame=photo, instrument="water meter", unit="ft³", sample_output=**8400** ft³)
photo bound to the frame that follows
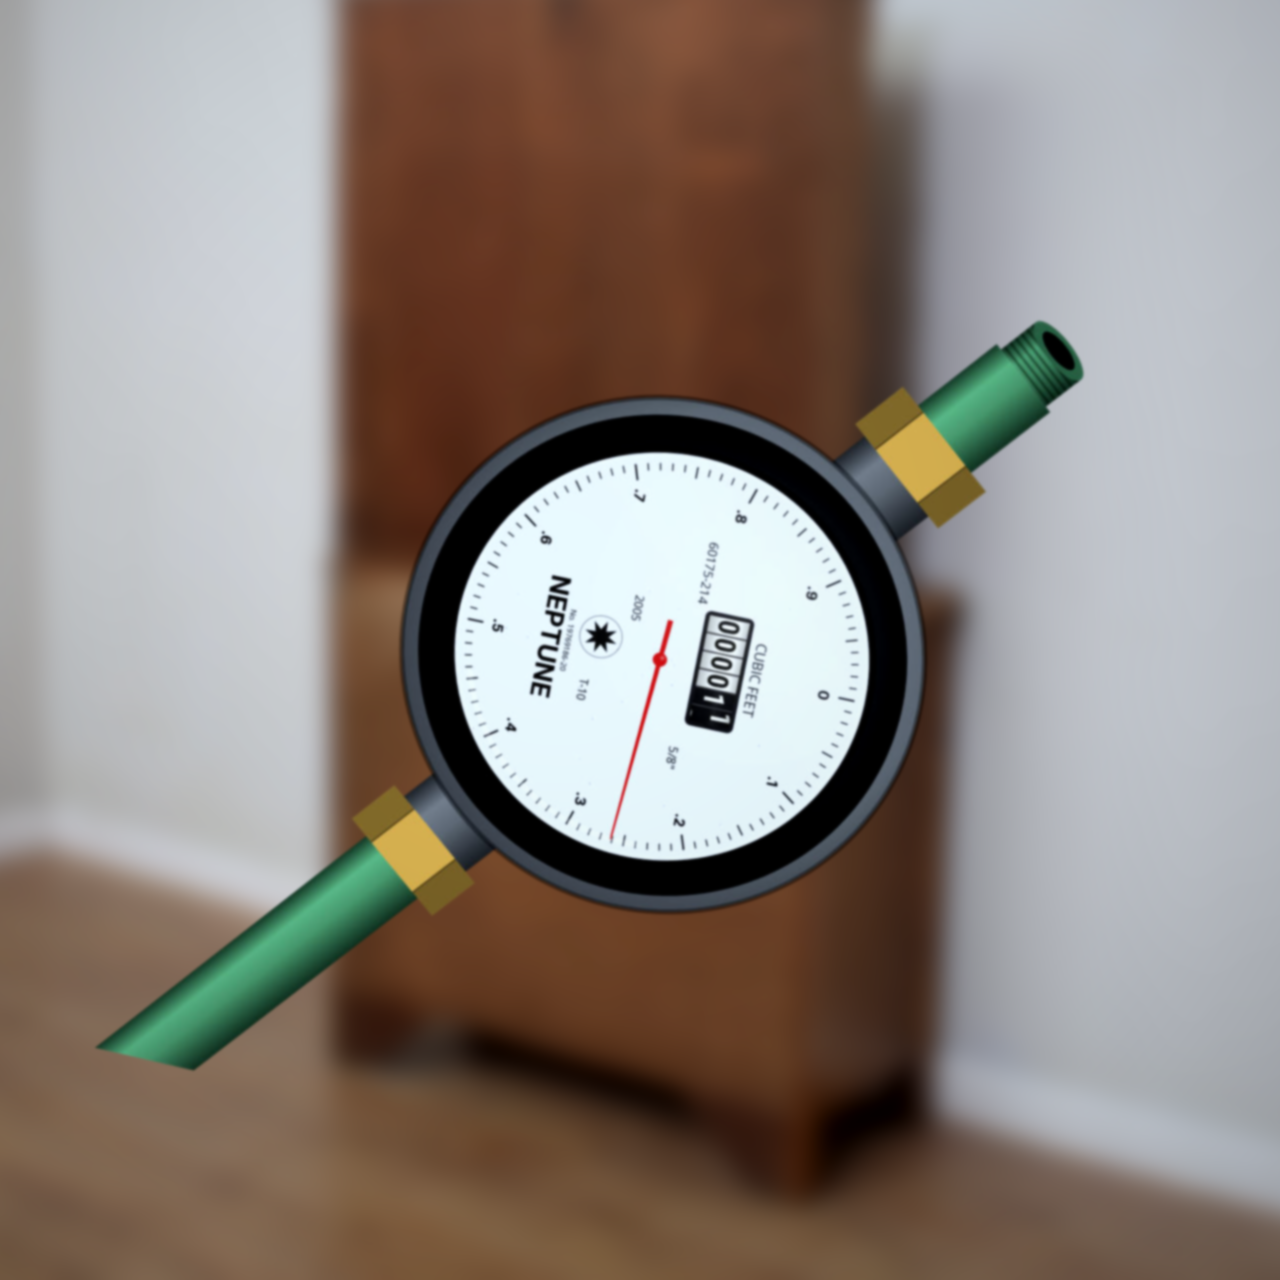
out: **11.26** ft³
